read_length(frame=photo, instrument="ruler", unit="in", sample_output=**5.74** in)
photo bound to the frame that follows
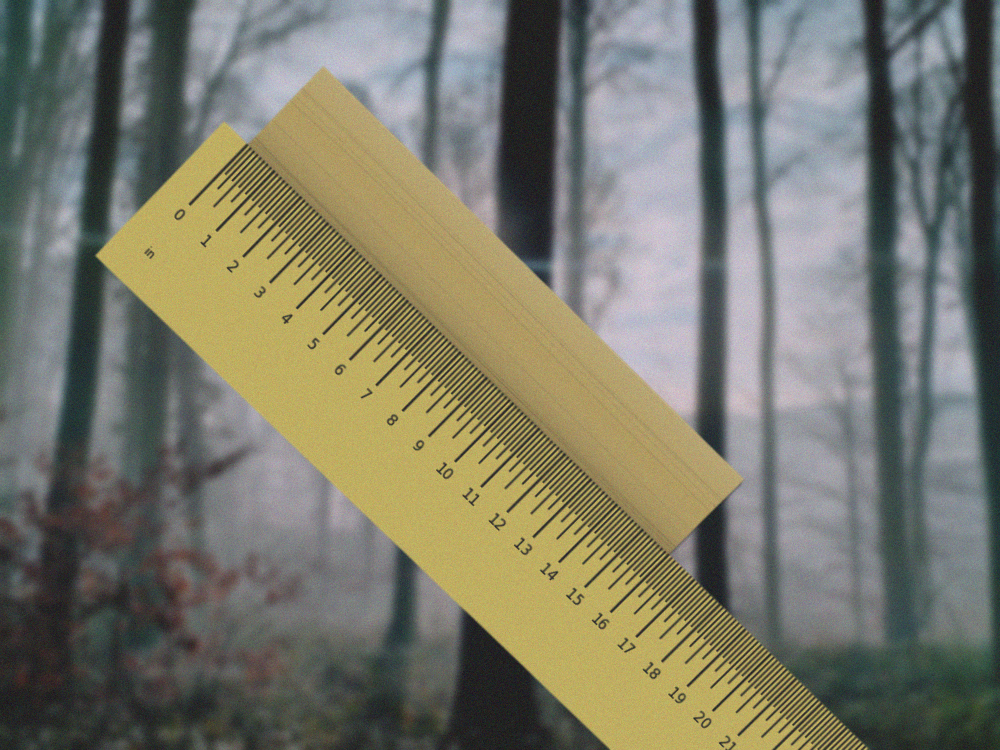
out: **16** in
